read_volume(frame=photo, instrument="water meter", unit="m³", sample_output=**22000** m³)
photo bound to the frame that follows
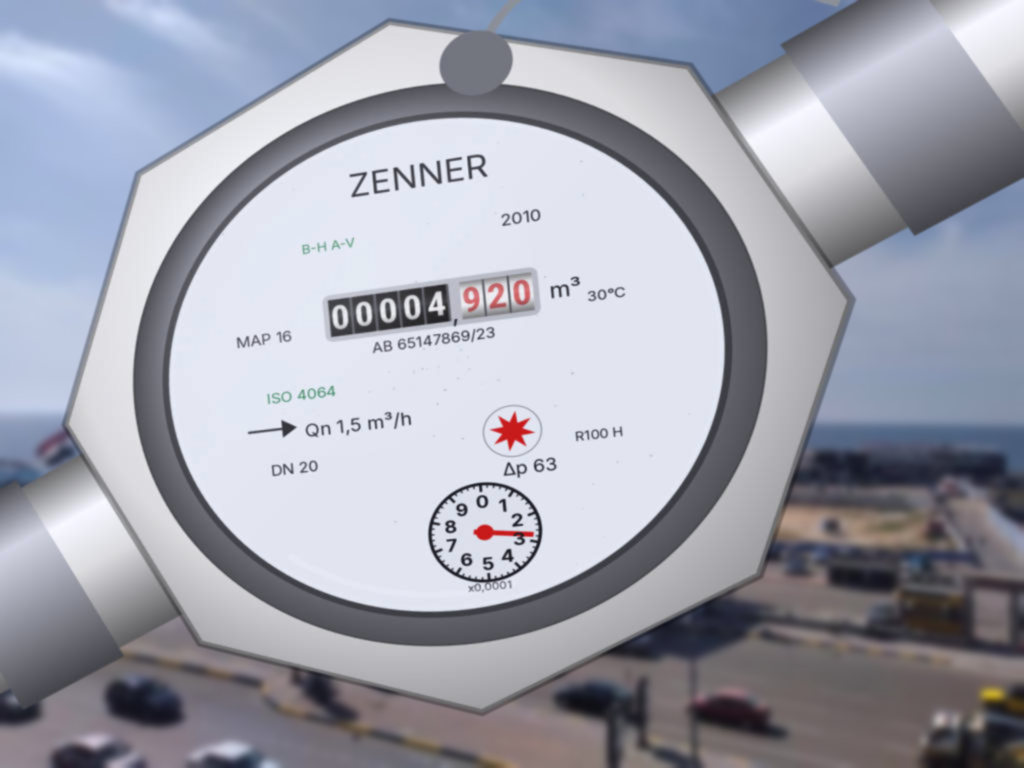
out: **4.9202** m³
